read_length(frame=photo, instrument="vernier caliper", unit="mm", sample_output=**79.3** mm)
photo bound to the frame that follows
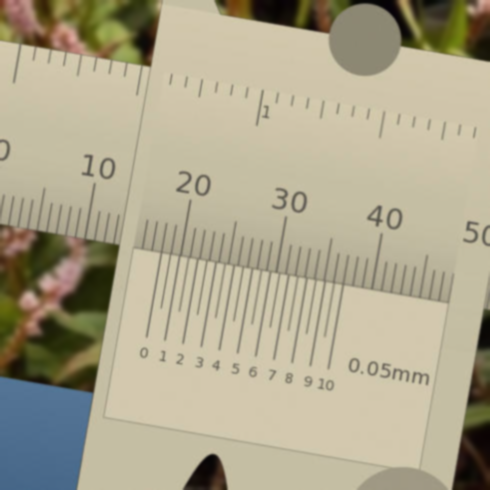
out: **18.0** mm
